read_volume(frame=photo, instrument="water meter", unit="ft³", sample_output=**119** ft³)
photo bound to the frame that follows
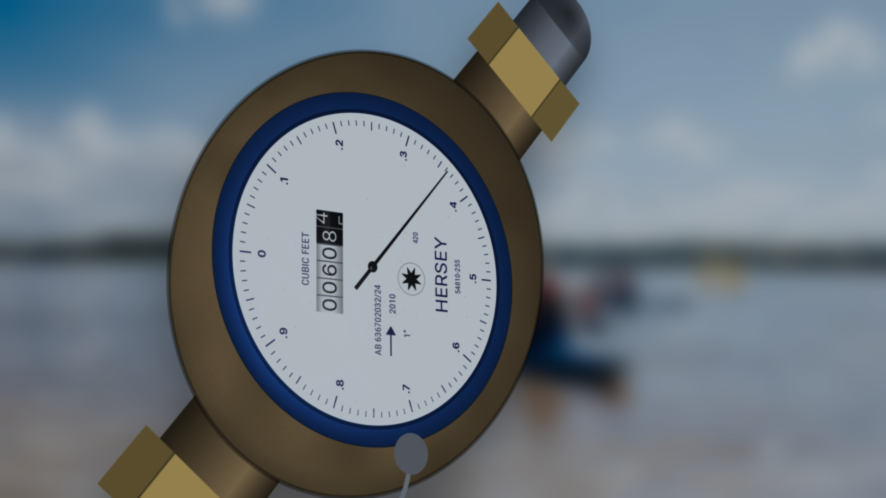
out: **6084.36** ft³
